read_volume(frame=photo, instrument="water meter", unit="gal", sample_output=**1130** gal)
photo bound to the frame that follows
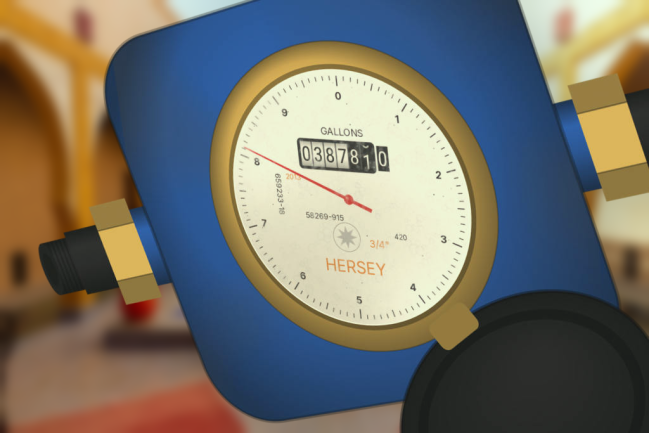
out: **387808.1** gal
